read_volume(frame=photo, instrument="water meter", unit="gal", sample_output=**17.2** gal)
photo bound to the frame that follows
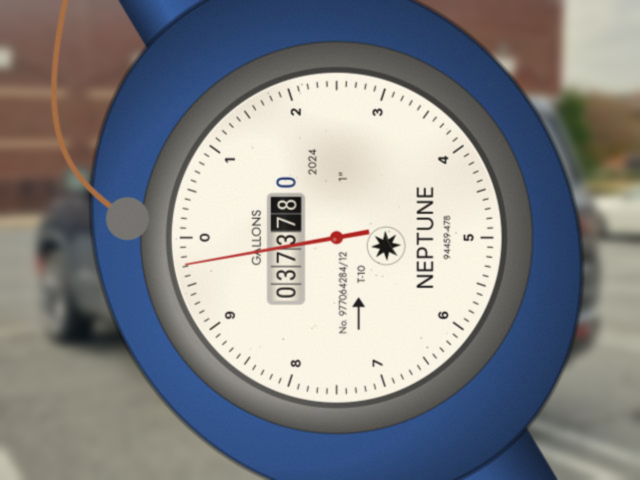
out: **373779.7** gal
